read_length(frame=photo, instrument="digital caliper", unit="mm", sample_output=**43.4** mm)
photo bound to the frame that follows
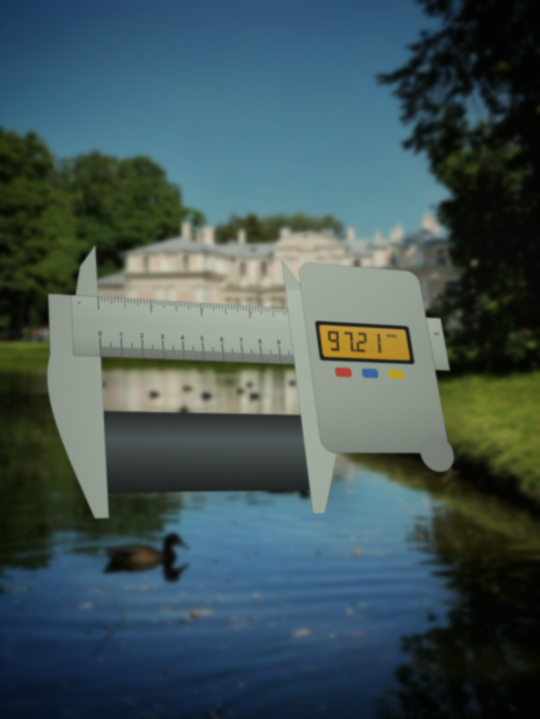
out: **97.21** mm
